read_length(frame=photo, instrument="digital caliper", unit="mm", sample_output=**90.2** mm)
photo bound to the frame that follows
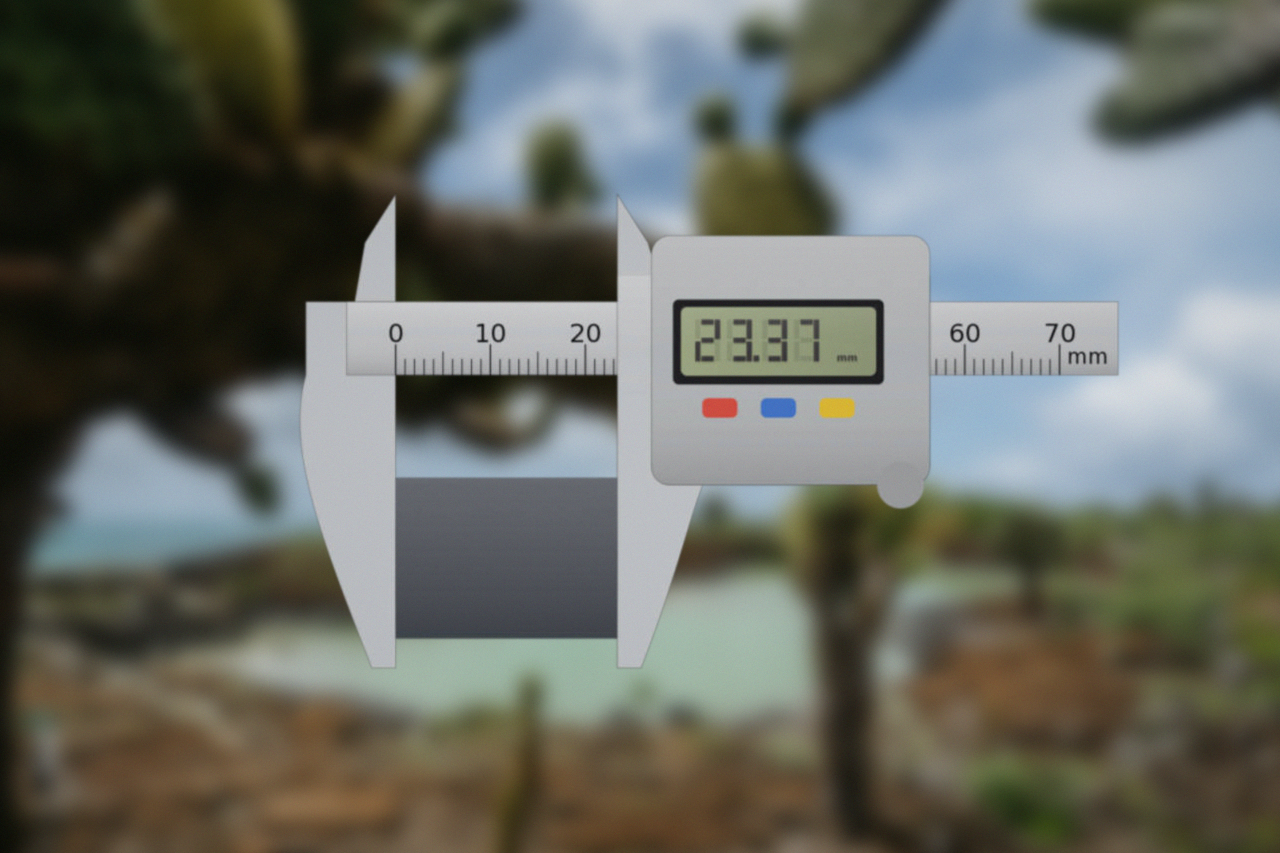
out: **23.37** mm
